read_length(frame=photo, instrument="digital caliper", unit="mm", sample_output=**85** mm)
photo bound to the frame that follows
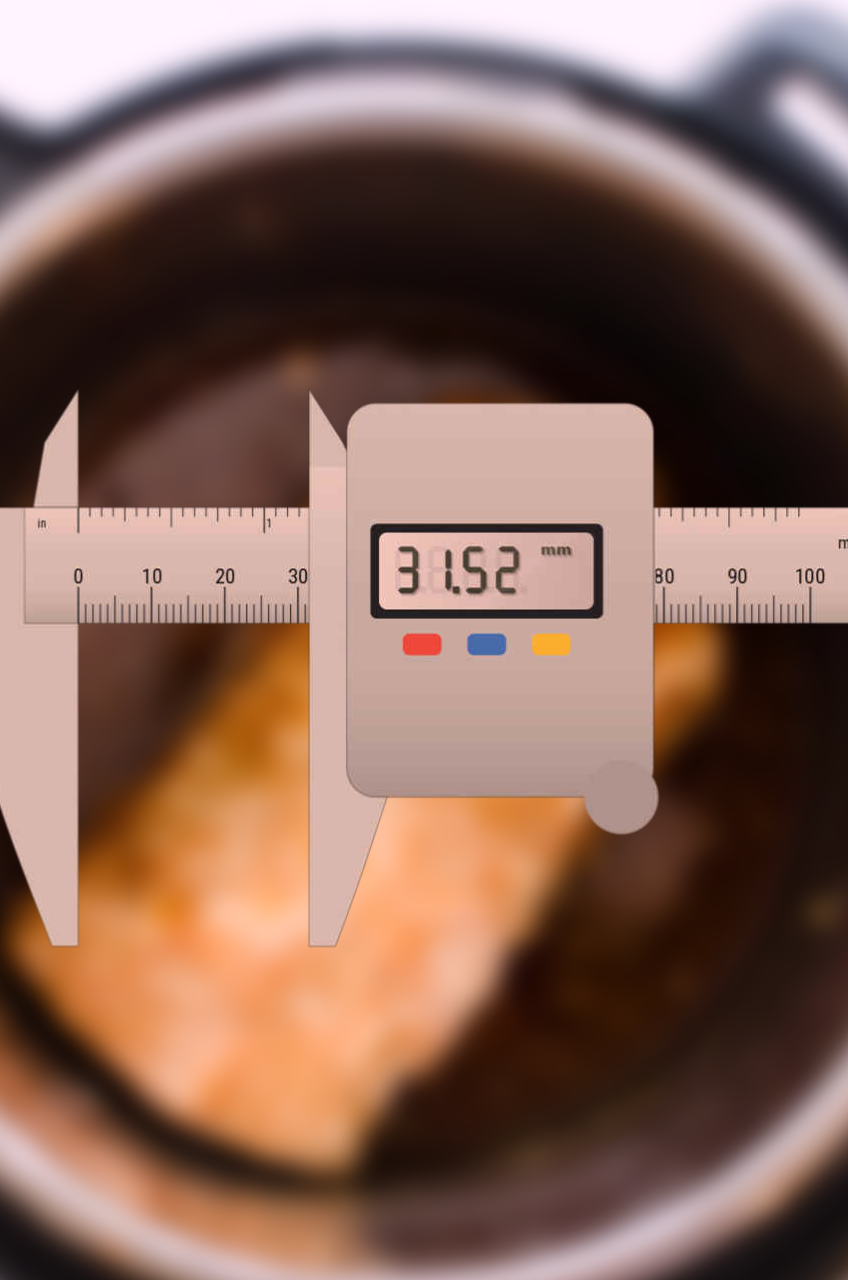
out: **31.52** mm
